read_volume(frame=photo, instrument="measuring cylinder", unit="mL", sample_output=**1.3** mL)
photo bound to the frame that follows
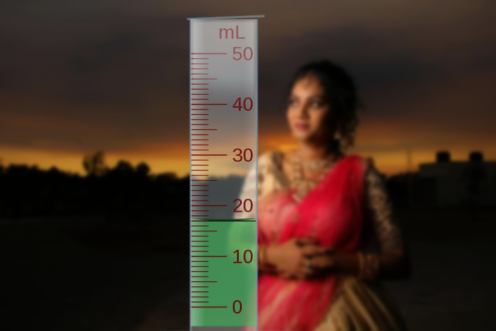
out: **17** mL
